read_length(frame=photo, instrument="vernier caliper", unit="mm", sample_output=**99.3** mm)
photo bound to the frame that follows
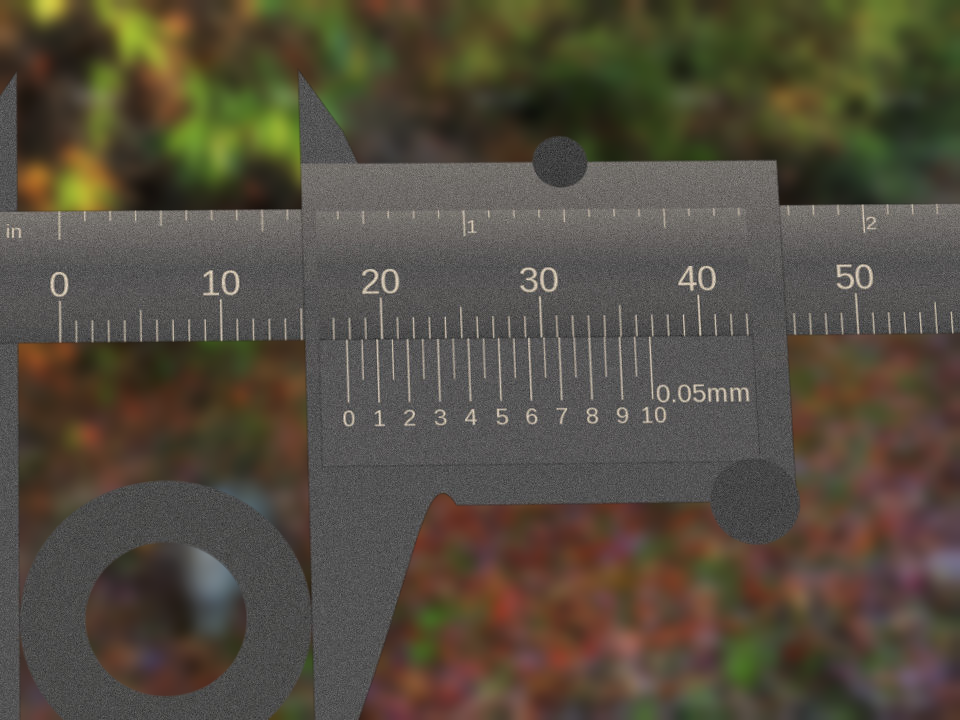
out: **17.8** mm
